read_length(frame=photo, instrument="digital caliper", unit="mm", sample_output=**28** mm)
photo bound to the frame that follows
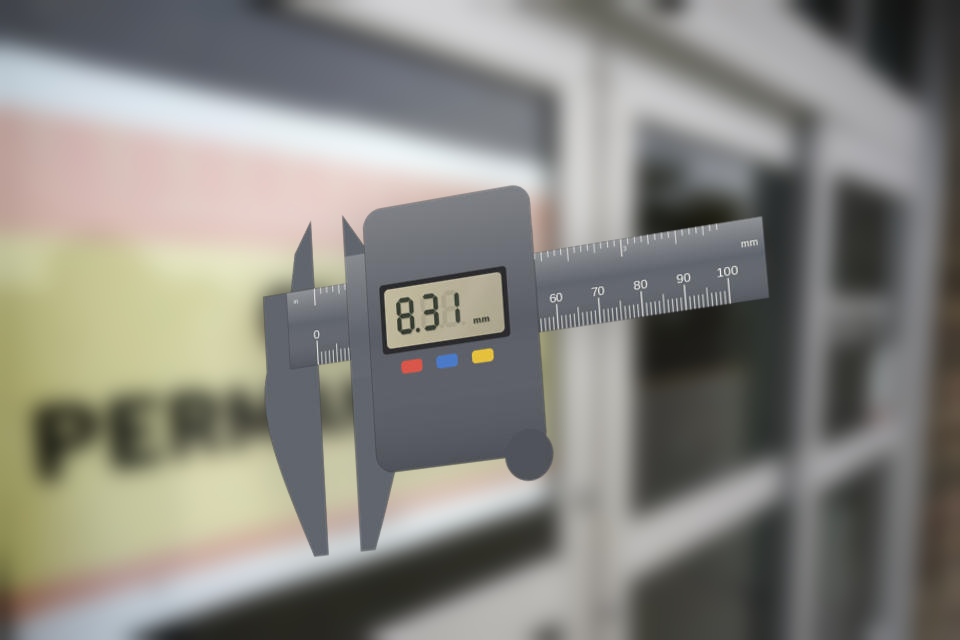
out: **8.31** mm
